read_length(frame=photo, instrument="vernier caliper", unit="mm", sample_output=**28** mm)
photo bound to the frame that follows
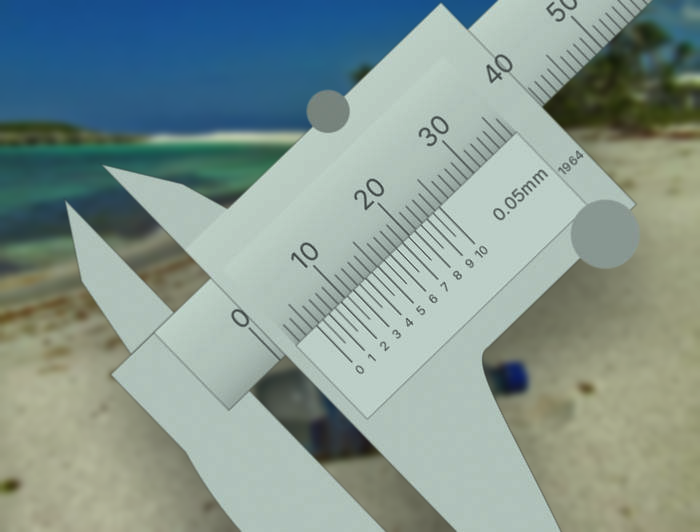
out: **5.6** mm
